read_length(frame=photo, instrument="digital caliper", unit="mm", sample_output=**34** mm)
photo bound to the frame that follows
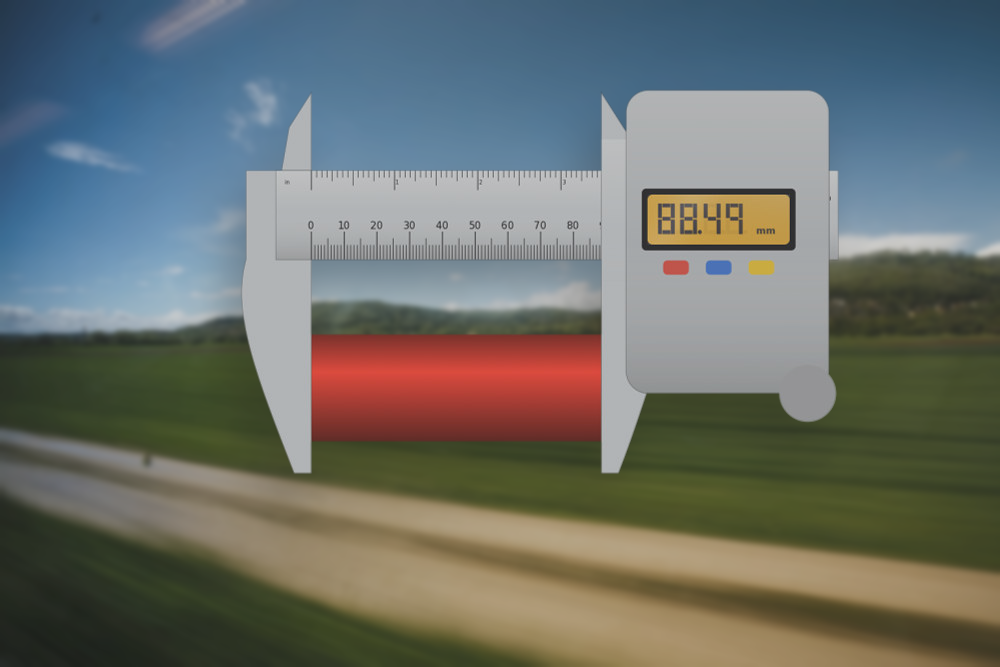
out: **88.49** mm
